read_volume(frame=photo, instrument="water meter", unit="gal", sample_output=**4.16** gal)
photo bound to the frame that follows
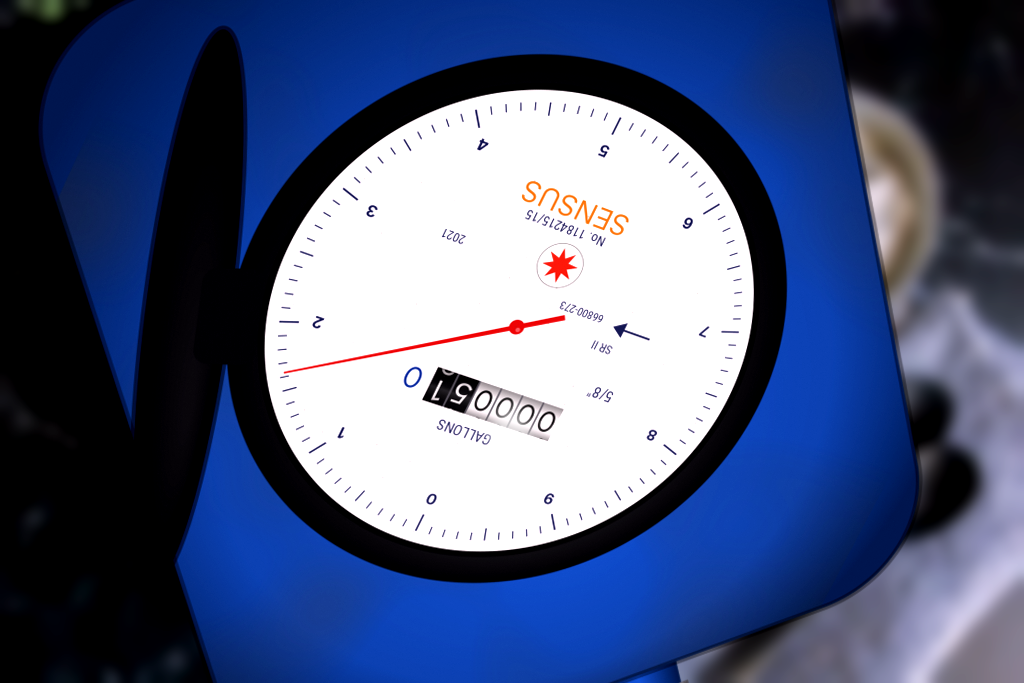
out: **511.6** gal
